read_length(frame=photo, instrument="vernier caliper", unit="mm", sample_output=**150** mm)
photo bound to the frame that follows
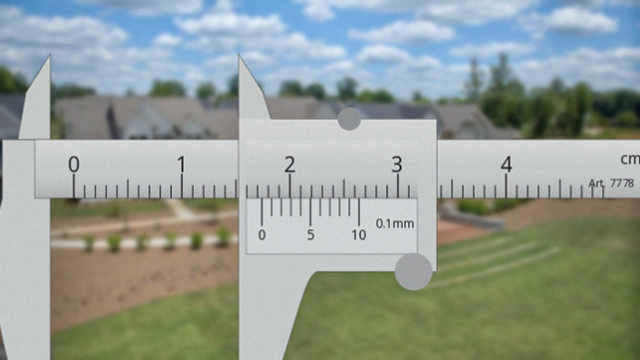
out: **17.4** mm
